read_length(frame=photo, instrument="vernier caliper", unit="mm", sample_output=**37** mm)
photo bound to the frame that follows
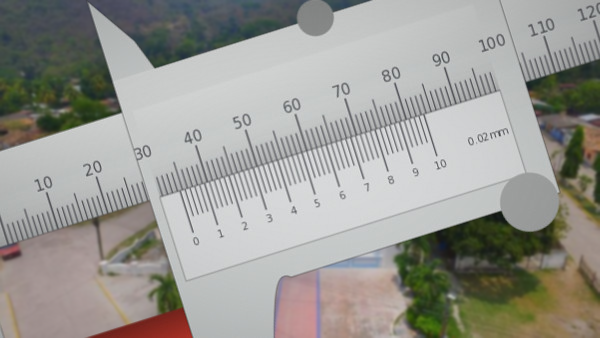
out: **34.5** mm
